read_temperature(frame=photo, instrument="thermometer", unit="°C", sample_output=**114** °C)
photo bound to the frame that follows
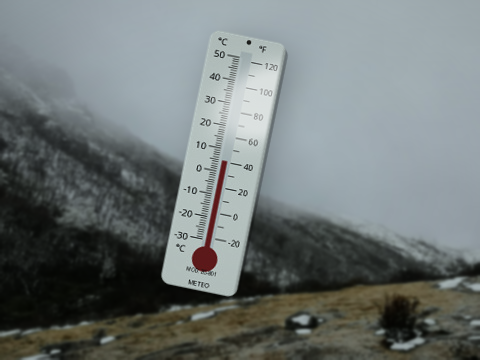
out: **5** °C
